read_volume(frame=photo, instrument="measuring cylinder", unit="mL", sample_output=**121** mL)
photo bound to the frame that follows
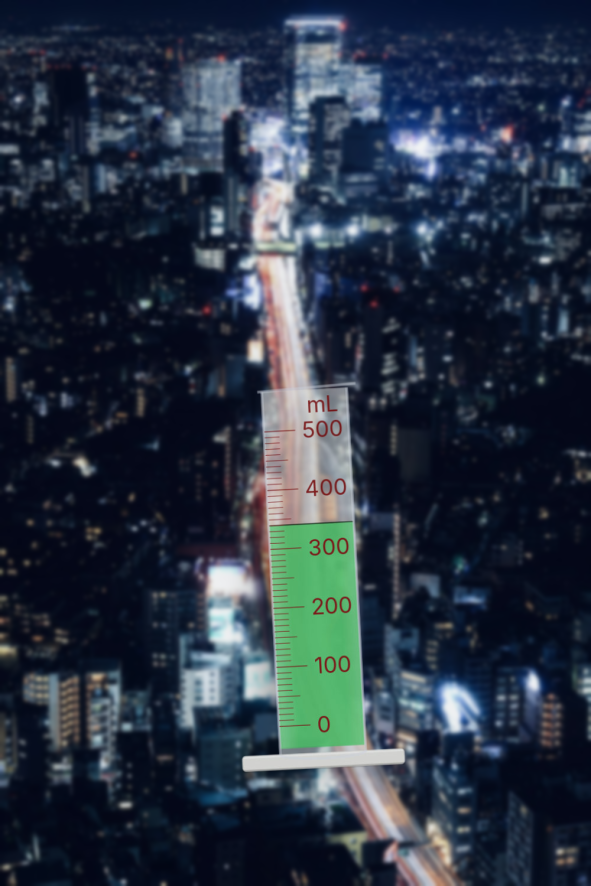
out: **340** mL
